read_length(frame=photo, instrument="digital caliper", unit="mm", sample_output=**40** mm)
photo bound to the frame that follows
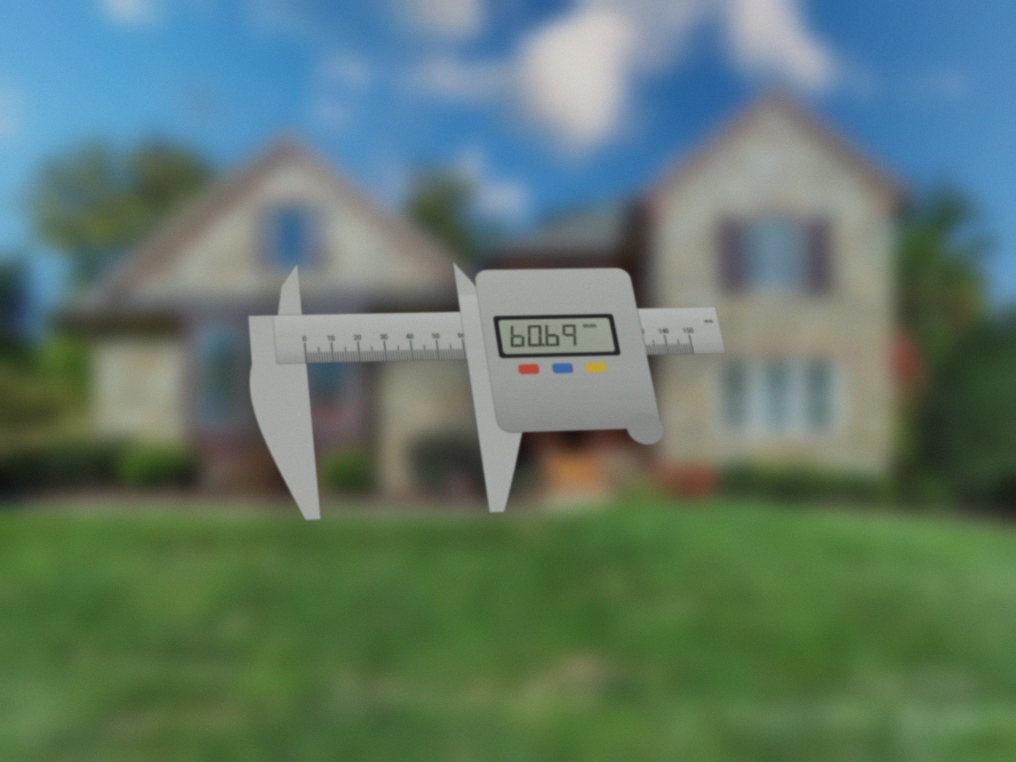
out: **60.69** mm
